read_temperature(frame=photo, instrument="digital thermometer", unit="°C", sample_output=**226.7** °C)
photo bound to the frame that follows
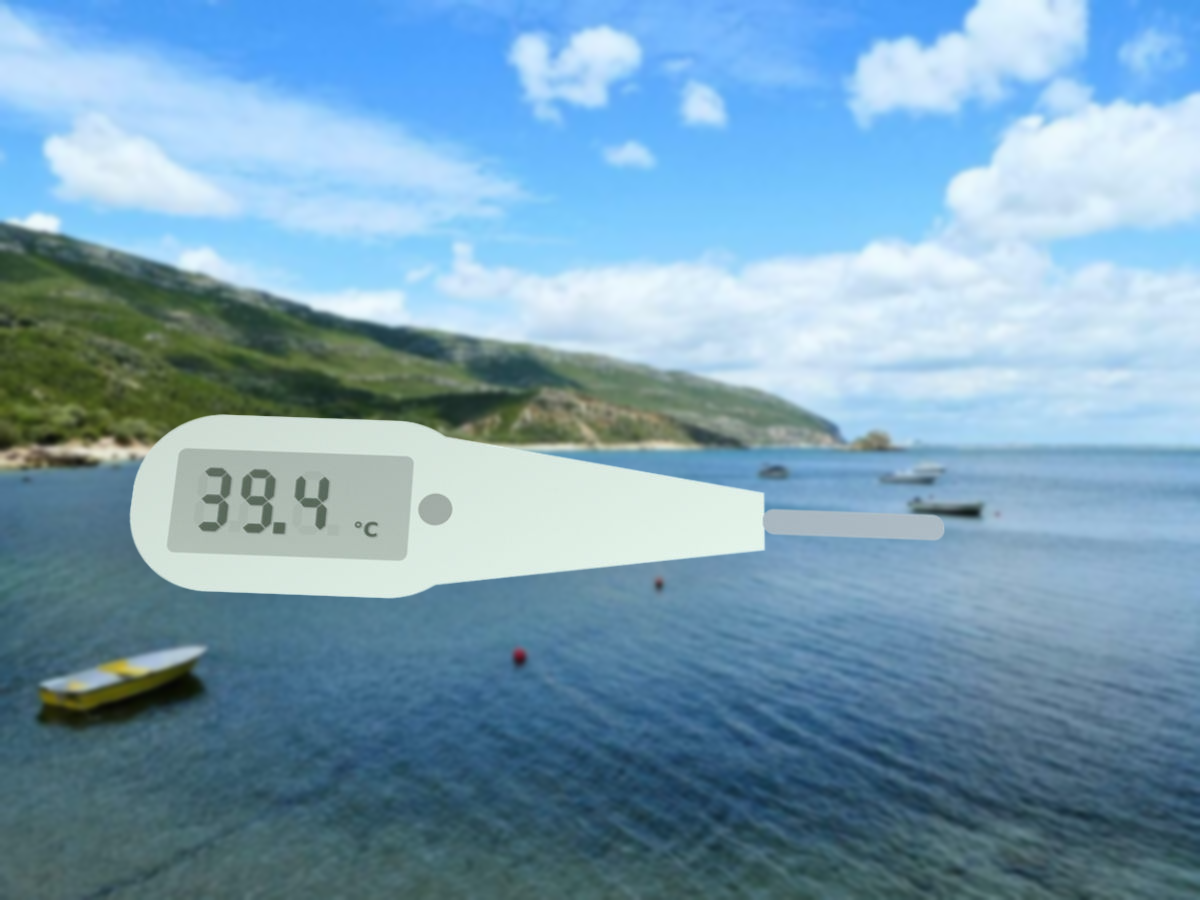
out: **39.4** °C
